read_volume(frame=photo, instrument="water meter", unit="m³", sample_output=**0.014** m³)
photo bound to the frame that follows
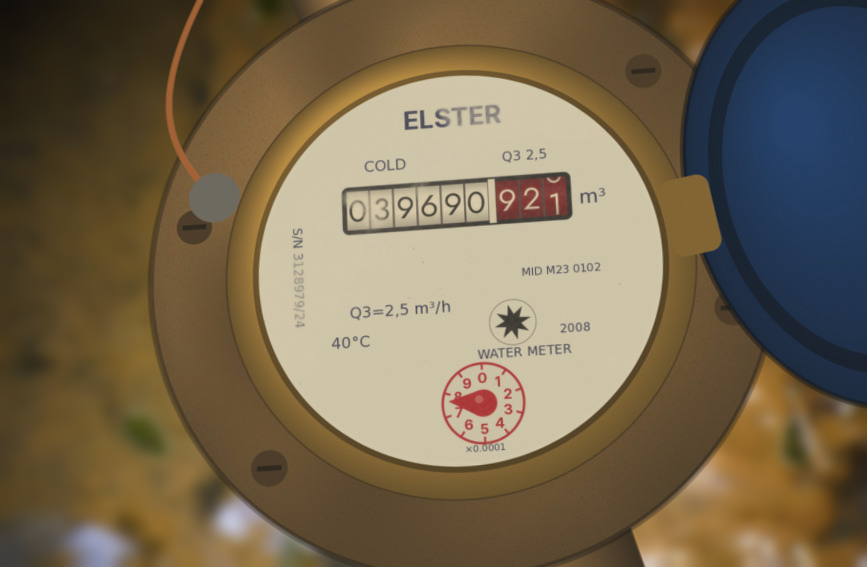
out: **39690.9207** m³
